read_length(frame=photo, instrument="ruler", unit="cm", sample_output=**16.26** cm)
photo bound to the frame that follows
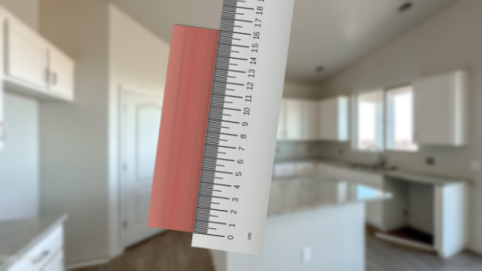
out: **16** cm
